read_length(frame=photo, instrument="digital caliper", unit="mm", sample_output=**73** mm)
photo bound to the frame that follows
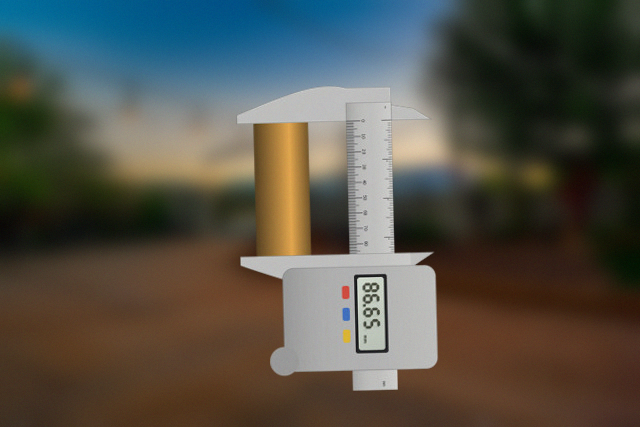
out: **86.65** mm
